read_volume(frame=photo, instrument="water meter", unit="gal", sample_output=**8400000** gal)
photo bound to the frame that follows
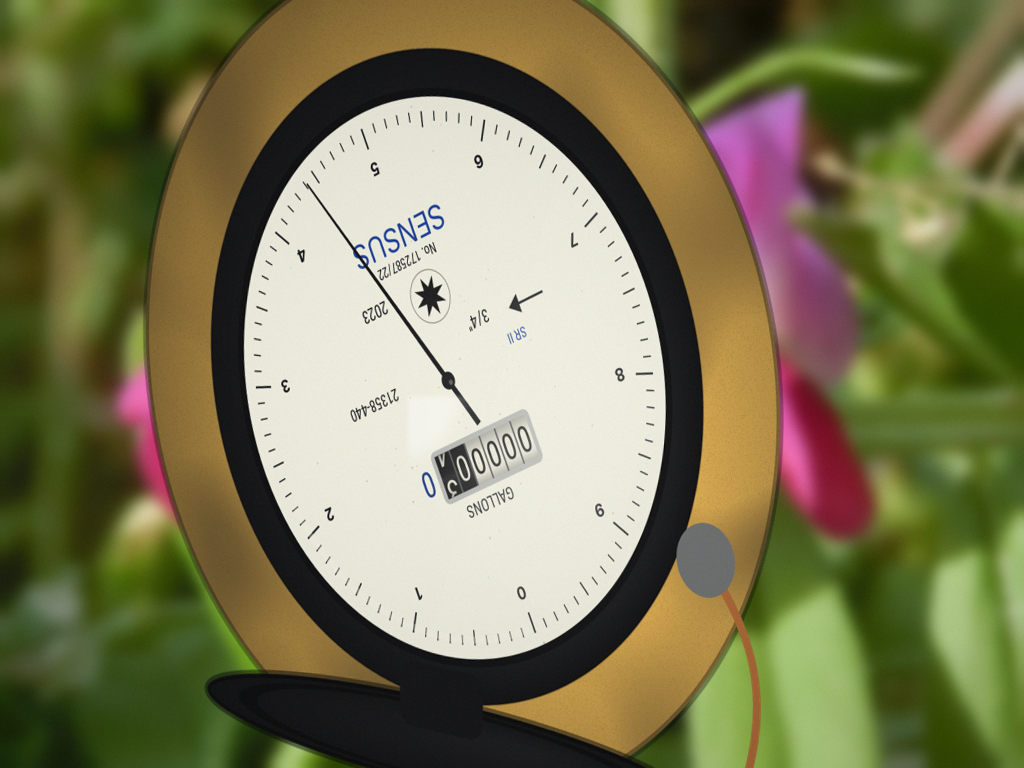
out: **34.4** gal
